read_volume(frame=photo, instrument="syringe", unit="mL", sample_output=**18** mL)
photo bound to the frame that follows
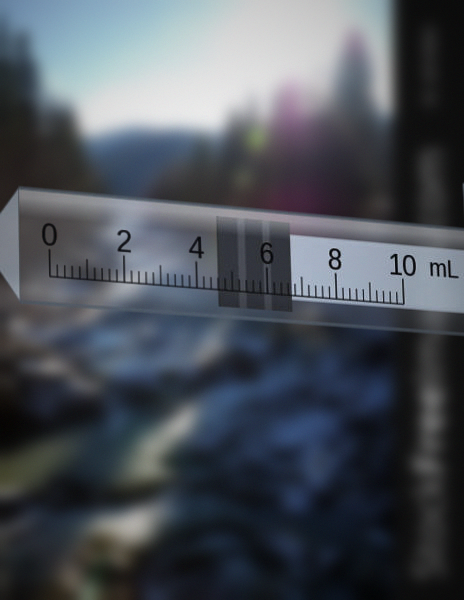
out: **4.6** mL
